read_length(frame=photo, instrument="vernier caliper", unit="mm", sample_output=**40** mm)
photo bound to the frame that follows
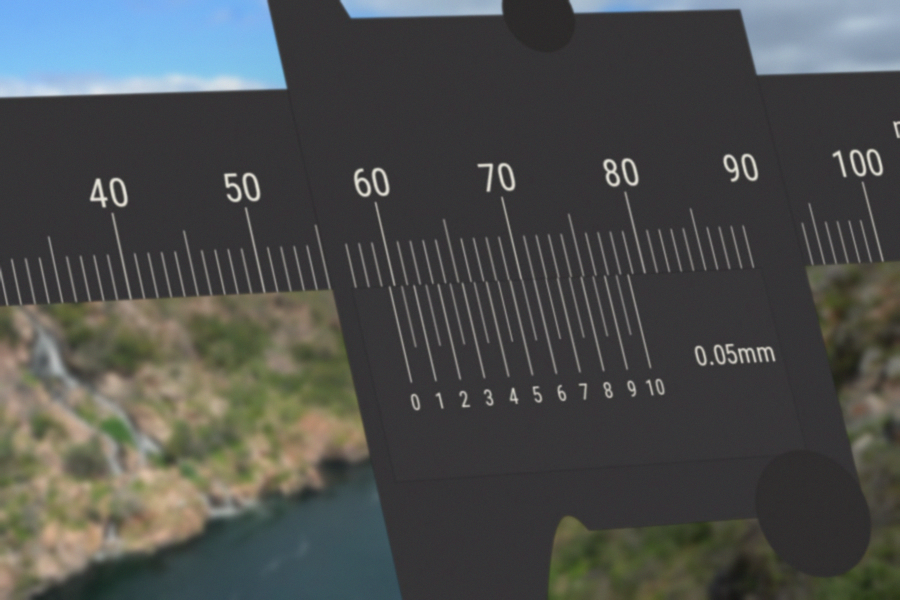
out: **59.6** mm
